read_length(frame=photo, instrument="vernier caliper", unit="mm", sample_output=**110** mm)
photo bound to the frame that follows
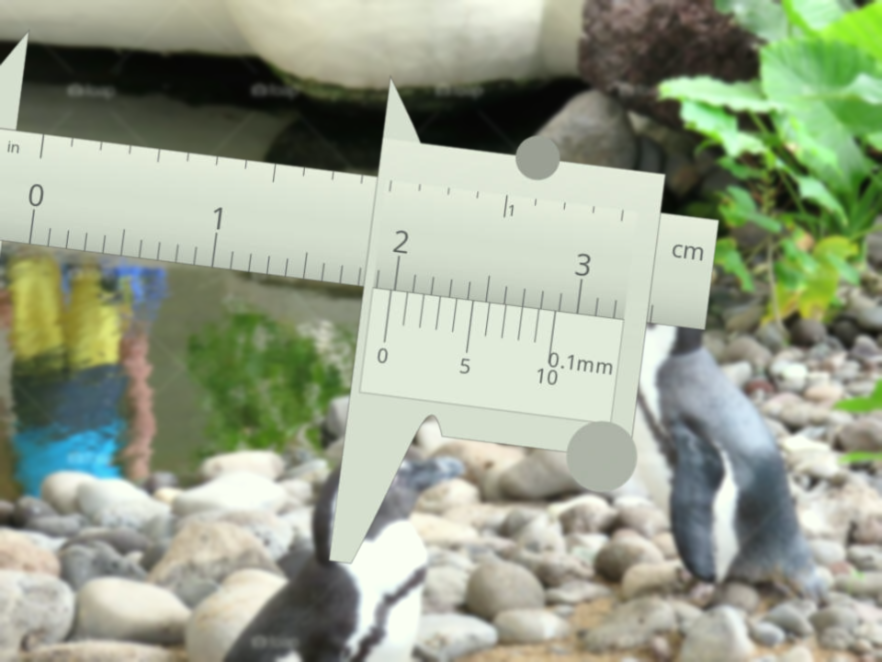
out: **19.8** mm
